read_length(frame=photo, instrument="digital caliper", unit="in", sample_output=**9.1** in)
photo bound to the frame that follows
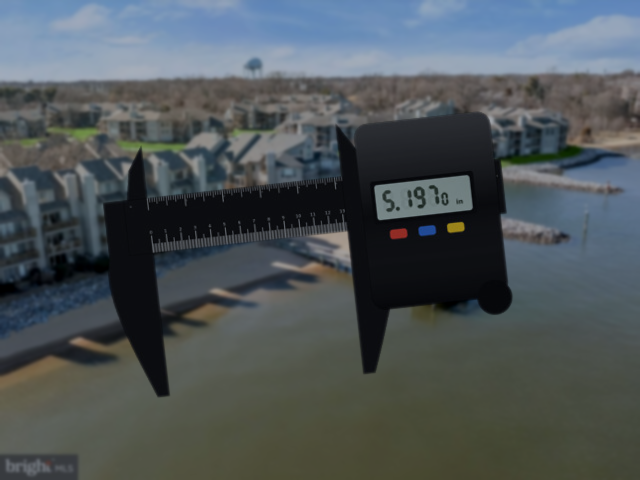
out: **5.1970** in
